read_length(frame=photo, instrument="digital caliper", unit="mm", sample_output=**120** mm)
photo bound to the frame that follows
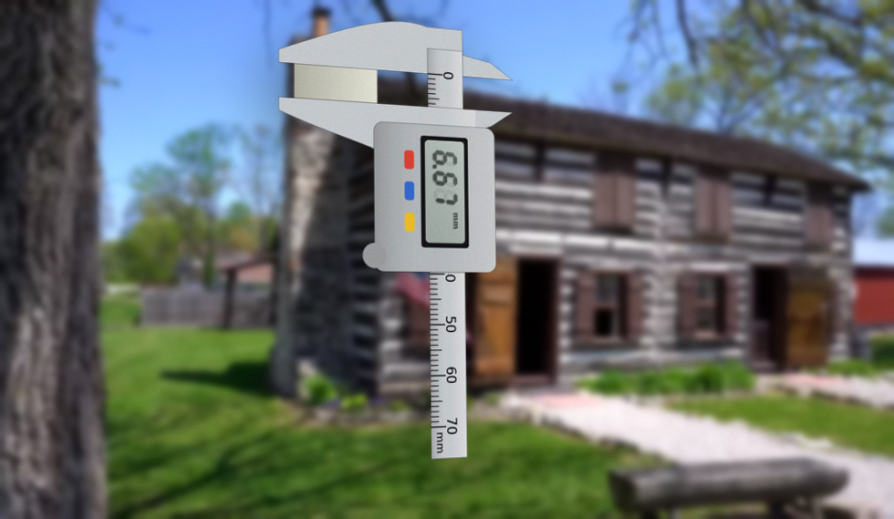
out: **6.67** mm
